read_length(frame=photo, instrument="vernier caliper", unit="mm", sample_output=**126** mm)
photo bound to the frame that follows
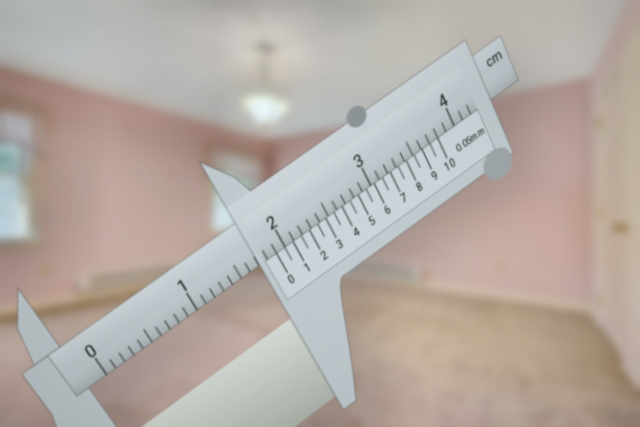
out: **19.0** mm
